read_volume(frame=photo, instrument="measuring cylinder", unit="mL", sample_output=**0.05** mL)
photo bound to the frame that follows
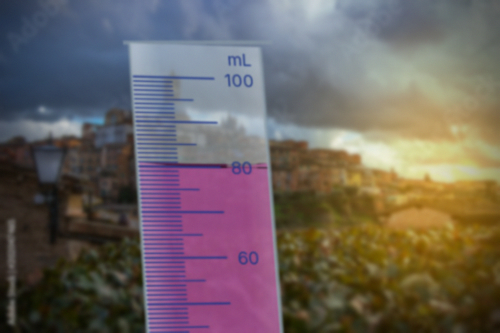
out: **80** mL
